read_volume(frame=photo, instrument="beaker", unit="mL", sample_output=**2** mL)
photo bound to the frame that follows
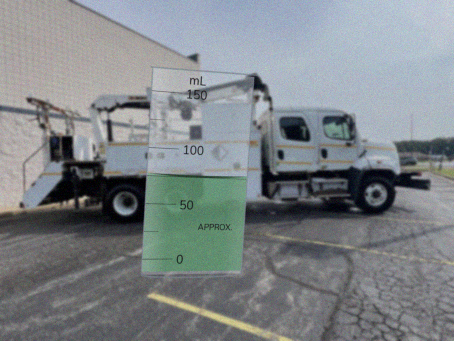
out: **75** mL
